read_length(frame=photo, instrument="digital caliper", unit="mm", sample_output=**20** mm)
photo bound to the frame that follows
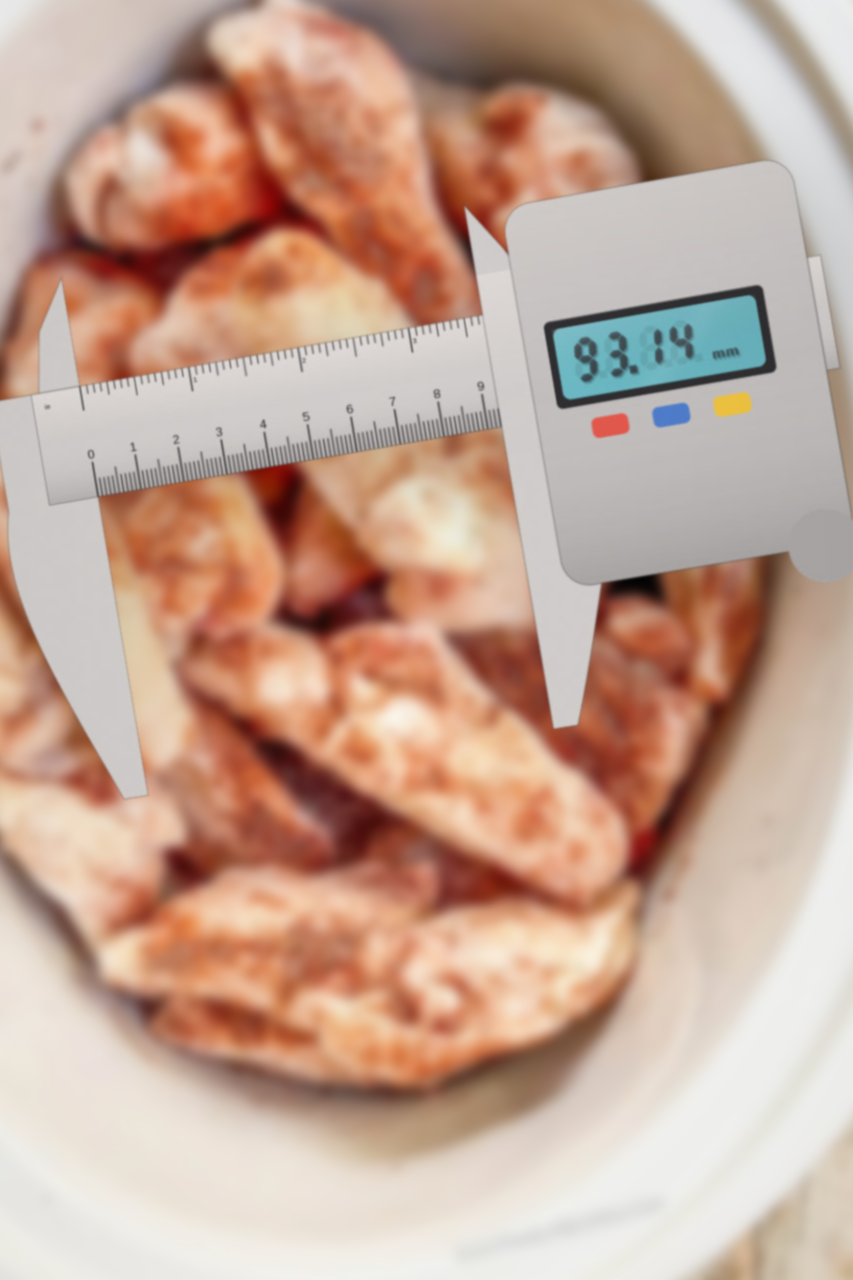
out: **93.14** mm
